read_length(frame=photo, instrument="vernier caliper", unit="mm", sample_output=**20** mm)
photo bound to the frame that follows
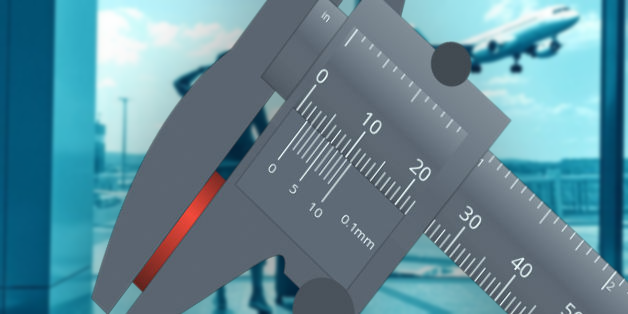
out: **2.2** mm
